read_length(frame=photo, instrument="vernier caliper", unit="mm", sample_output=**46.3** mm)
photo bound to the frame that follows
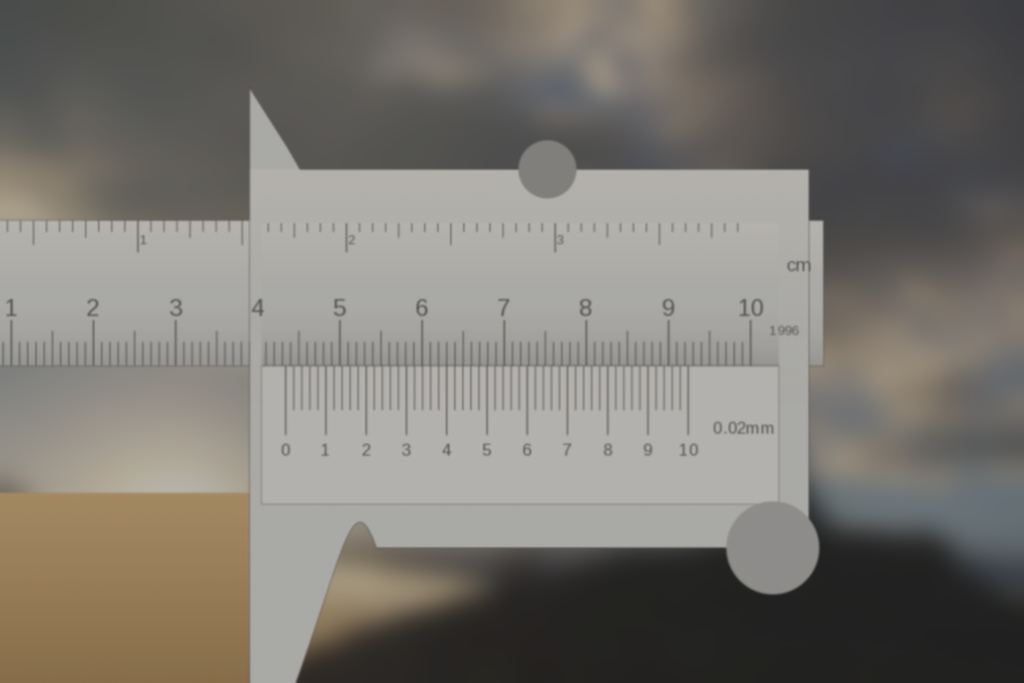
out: **43.4** mm
